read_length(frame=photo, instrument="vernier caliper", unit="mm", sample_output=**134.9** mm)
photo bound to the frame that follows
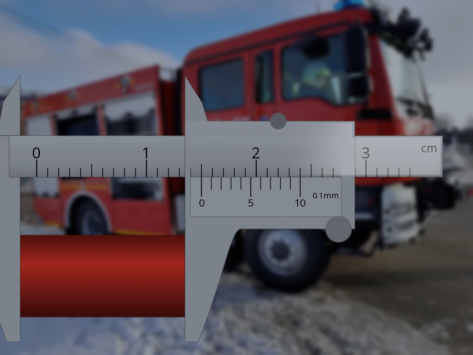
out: **15.0** mm
